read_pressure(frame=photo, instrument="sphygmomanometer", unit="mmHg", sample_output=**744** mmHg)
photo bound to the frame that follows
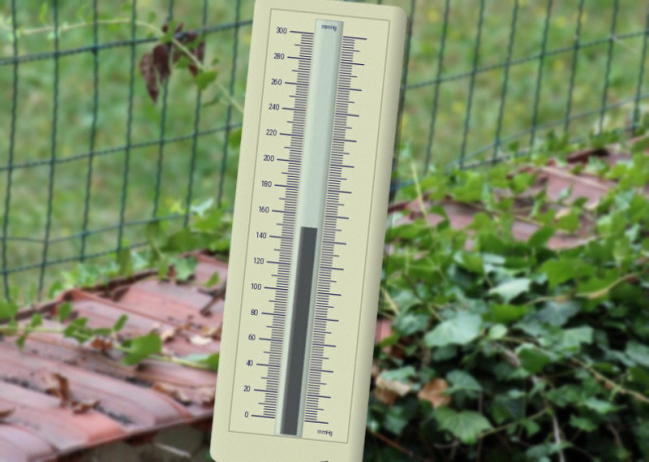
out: **150** mmHg
